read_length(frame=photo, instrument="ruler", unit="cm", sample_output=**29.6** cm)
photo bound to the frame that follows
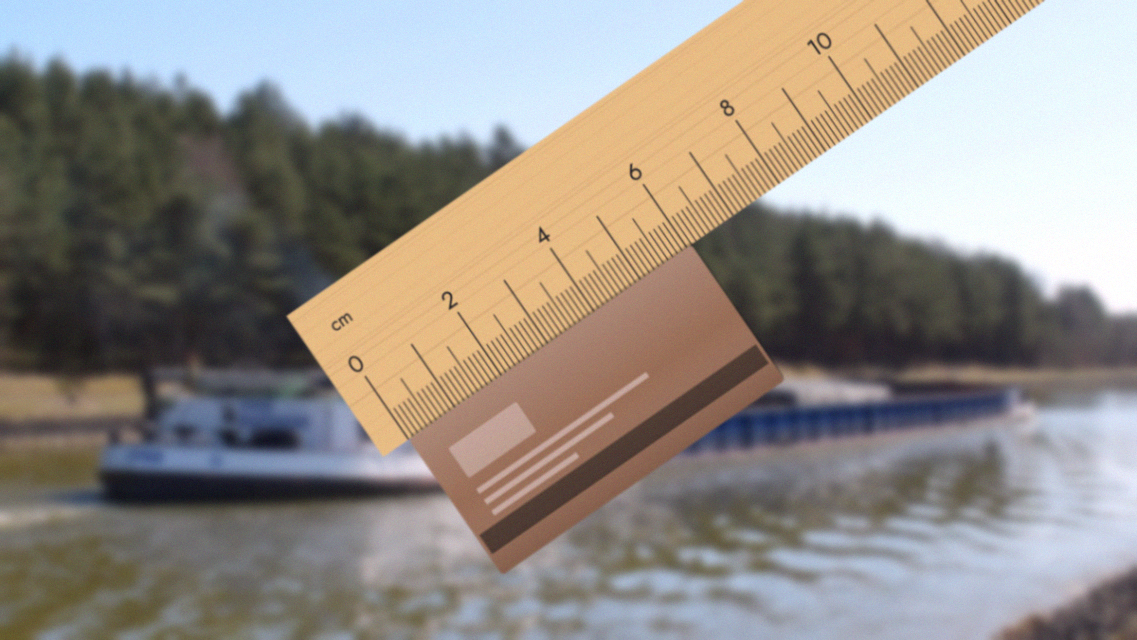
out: **6.1** cm
